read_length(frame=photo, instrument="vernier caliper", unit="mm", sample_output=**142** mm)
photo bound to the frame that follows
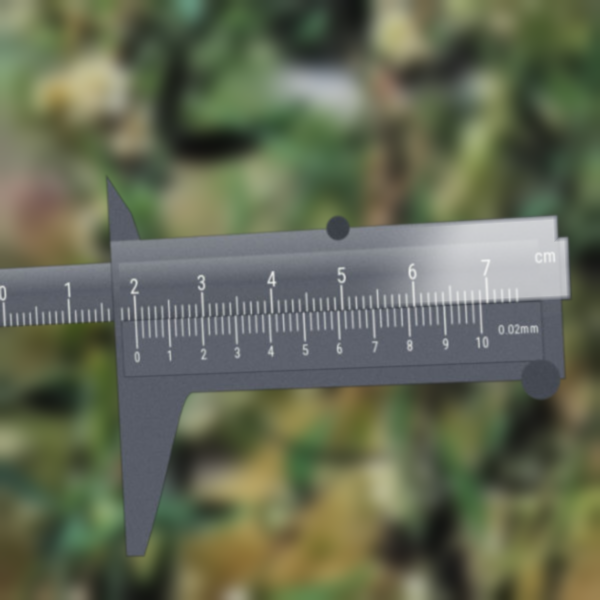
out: **20.0** mm
